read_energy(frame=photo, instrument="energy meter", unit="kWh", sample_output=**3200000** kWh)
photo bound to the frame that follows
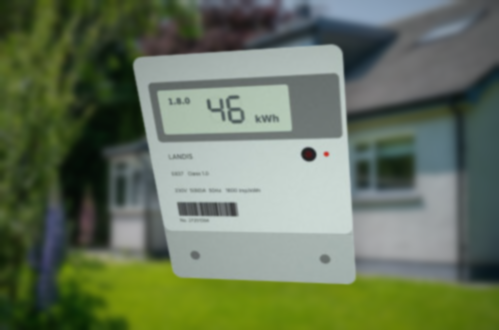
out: **46** kWh
